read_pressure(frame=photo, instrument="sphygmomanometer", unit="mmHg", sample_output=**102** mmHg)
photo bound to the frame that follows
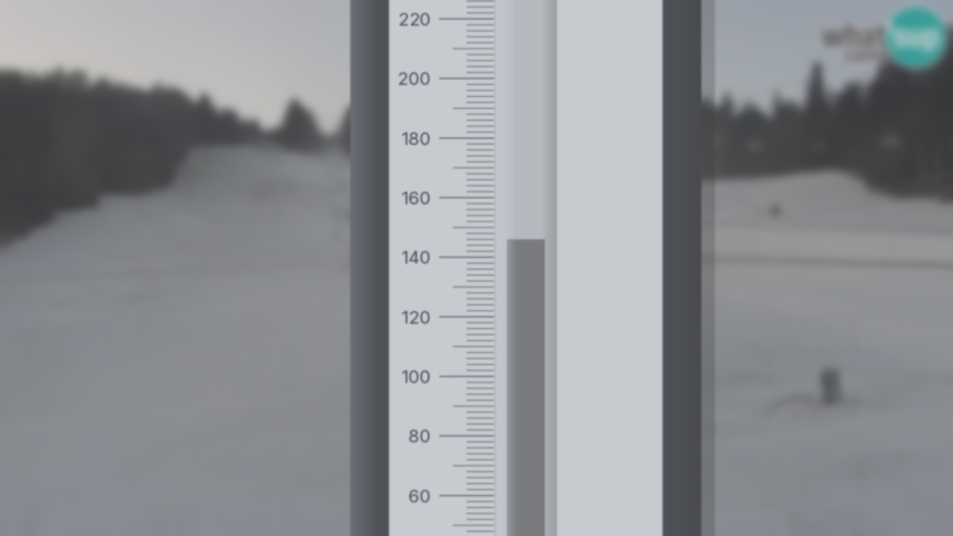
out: **146** mmHg
